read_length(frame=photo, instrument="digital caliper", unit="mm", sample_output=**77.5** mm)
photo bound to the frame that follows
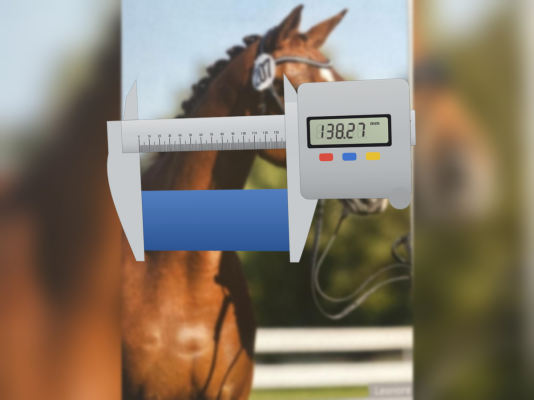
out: **138.27** mm
